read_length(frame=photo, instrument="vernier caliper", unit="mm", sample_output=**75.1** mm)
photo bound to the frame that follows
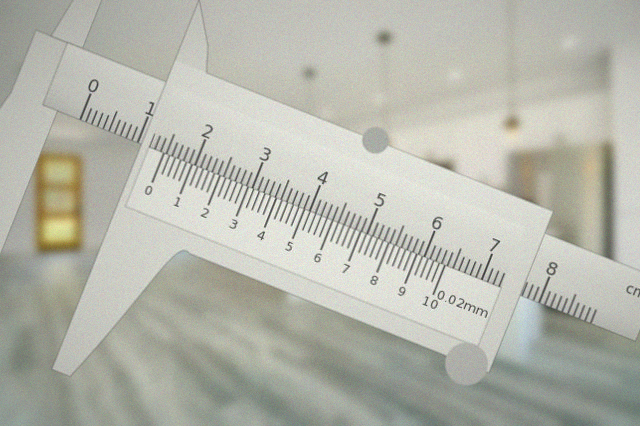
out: **14.6** mm
